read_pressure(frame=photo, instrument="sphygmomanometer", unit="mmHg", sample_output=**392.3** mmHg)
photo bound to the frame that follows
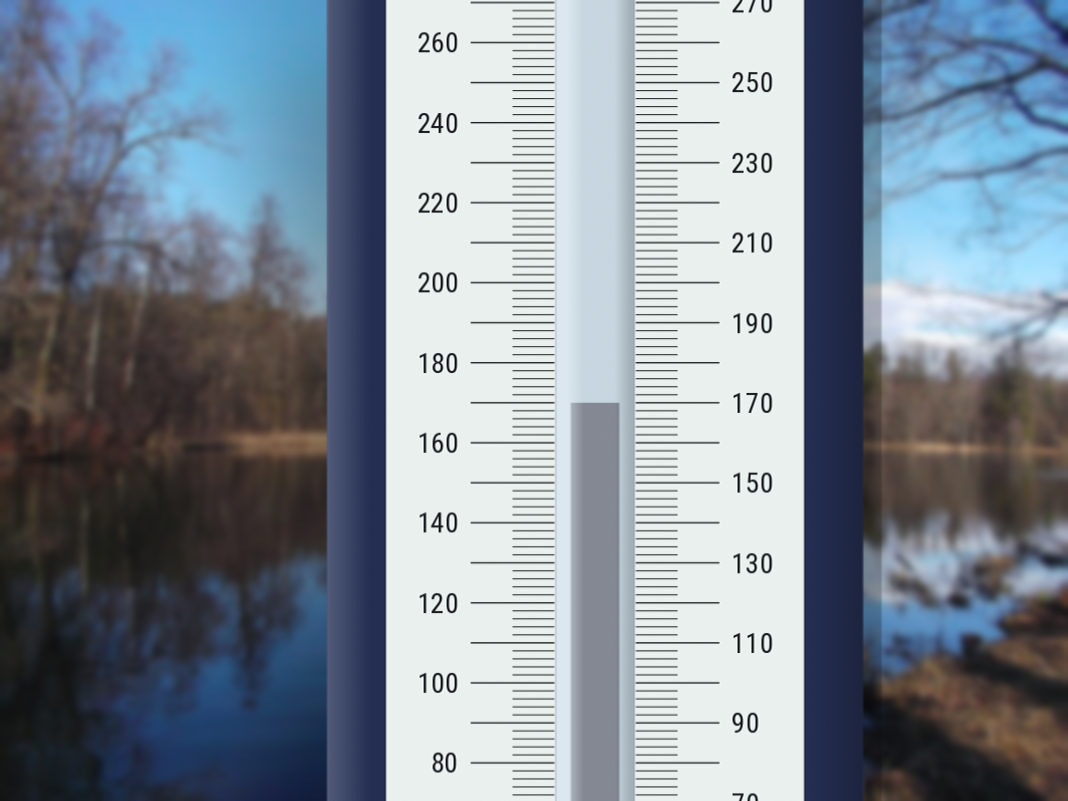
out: **170** mmHg
